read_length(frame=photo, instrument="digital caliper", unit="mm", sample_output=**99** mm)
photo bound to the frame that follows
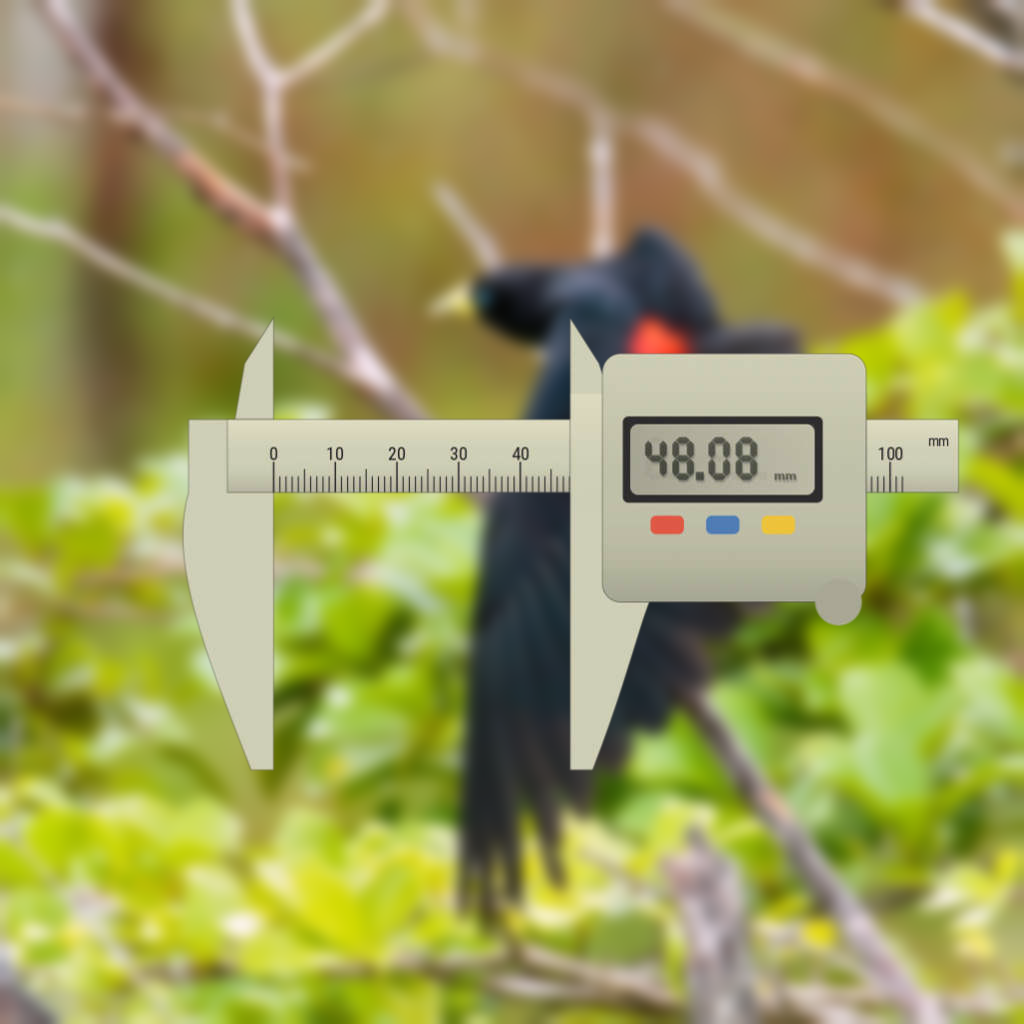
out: **48.08** mm
